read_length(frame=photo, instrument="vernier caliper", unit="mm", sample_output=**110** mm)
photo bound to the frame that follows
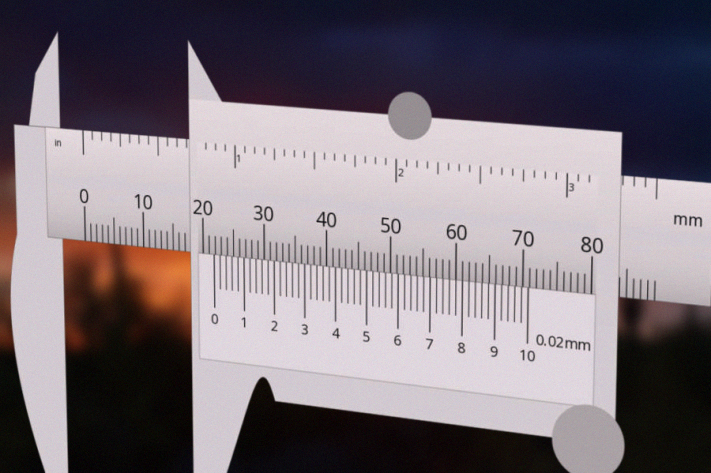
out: **21.8** mm
